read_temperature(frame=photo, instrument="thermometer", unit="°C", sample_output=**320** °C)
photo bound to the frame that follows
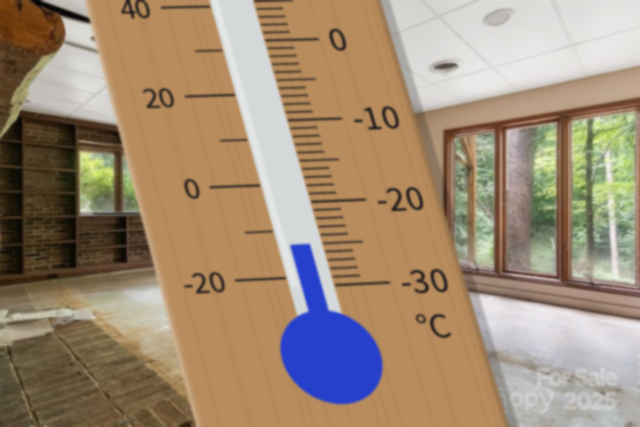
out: **-25** °C
